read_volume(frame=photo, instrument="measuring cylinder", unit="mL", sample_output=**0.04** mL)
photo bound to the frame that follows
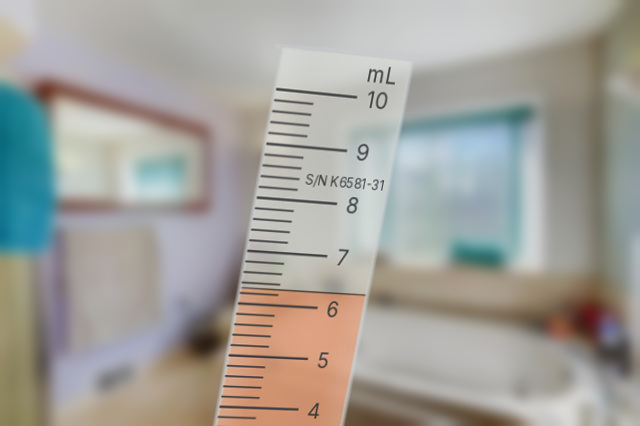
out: **6.3** mL
